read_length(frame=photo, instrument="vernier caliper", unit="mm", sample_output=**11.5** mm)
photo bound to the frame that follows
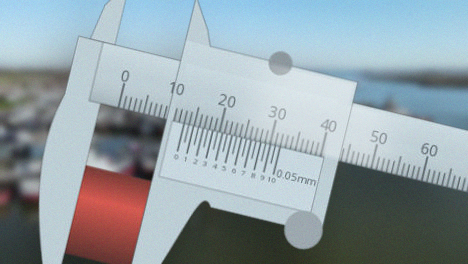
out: **13.0** mm
